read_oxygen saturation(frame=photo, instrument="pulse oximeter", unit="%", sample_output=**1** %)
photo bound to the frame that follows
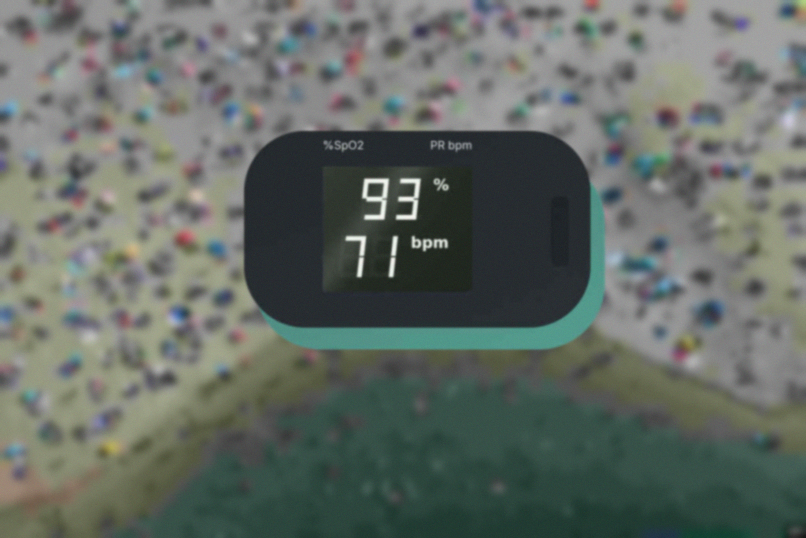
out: **93** %
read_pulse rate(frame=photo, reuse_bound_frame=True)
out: **71** bpm
